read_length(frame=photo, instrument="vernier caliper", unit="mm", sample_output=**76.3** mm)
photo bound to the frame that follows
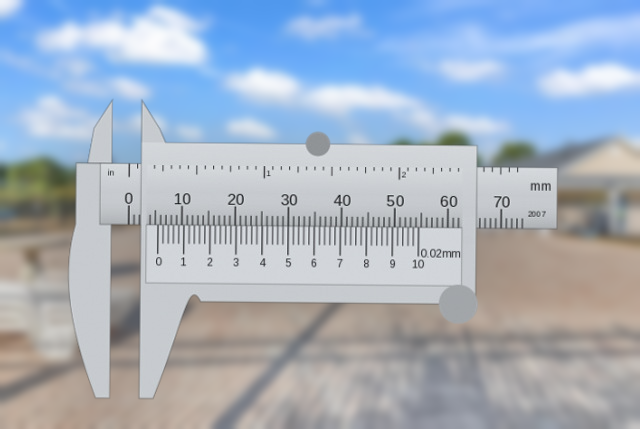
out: **5.5** mm
